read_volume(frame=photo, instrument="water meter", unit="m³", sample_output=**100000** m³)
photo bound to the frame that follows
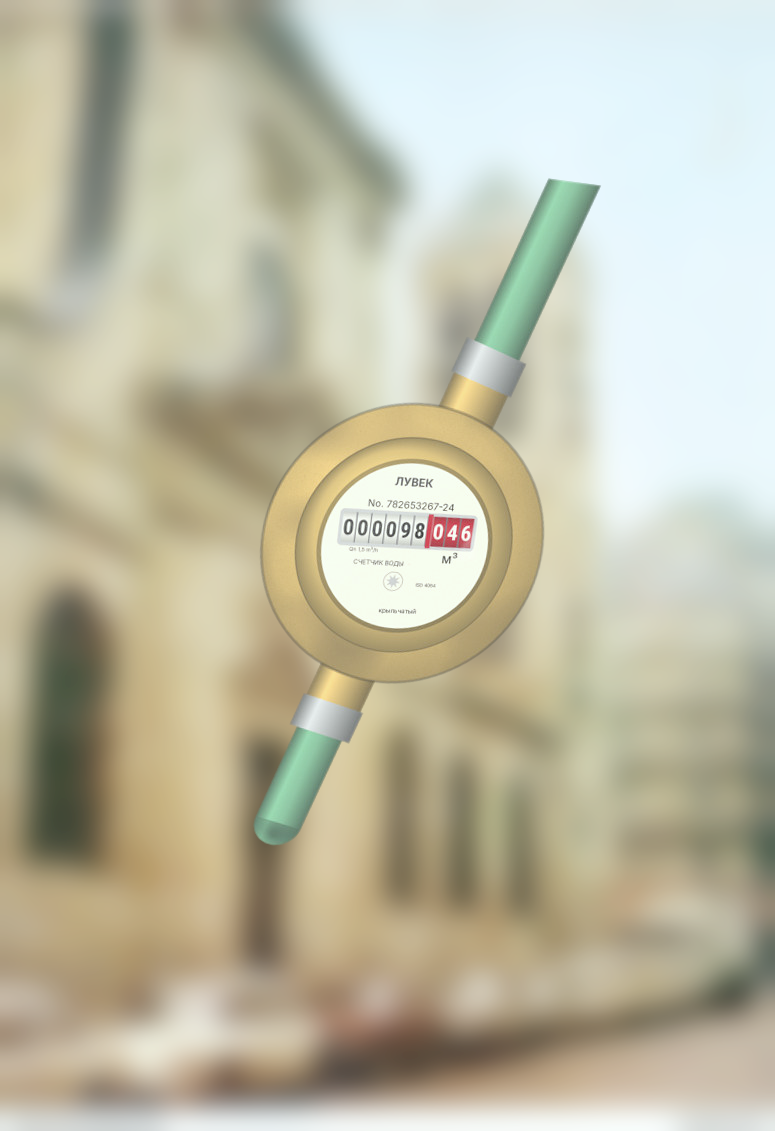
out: **98.046** m³
